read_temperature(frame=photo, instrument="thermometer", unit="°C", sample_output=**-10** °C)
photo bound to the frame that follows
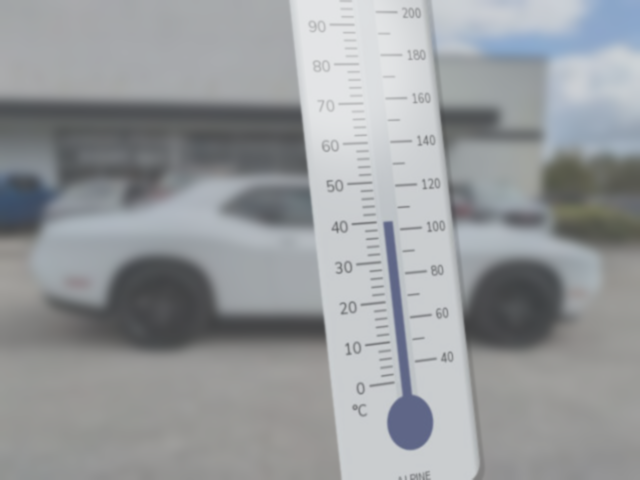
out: **40** °C
